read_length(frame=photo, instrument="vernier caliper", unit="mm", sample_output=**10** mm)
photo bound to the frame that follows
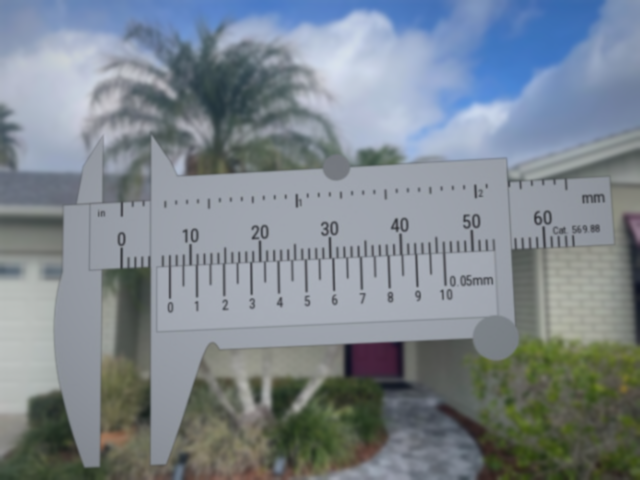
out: **7.0** mm
